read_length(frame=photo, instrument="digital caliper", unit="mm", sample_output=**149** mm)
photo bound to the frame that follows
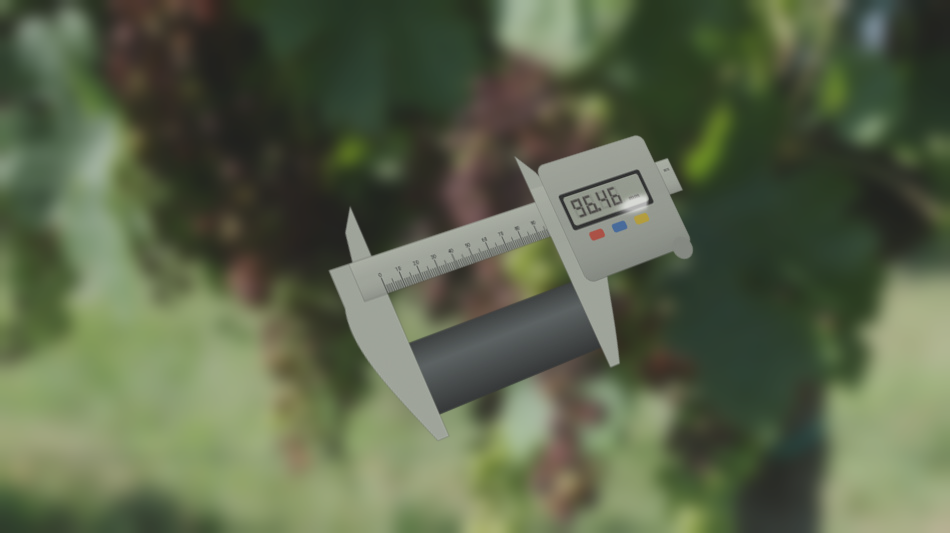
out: **96.46** mm
